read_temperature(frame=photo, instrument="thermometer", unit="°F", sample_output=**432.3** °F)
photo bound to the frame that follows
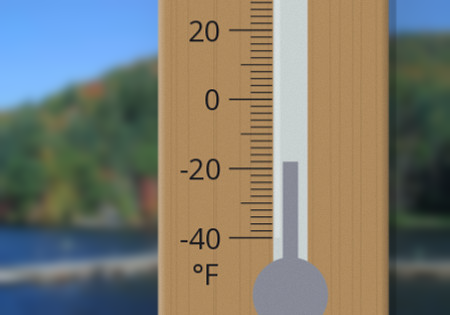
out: **-18** °F
